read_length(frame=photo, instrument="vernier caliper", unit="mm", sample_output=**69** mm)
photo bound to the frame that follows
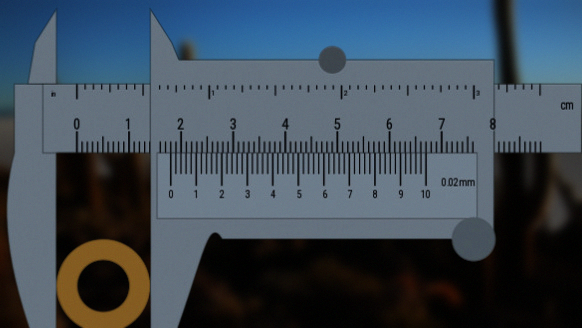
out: **18.0** mm
